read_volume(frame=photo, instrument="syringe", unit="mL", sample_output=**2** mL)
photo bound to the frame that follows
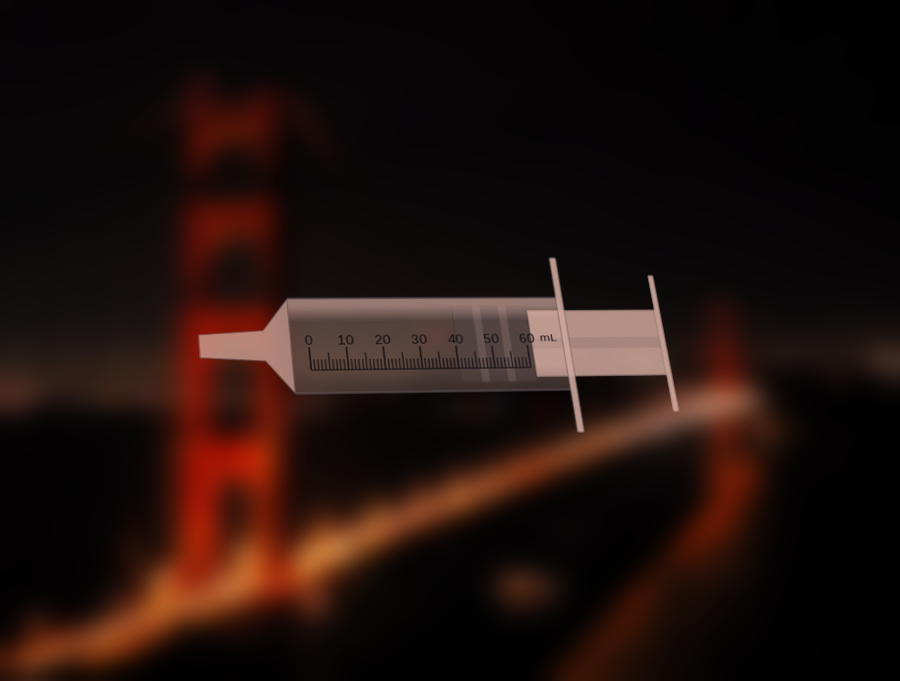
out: **40** mL
